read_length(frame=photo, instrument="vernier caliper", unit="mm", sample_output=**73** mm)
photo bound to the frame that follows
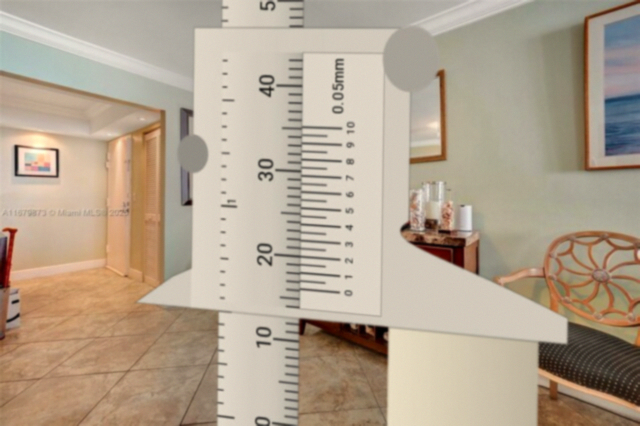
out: **16.2** mm
